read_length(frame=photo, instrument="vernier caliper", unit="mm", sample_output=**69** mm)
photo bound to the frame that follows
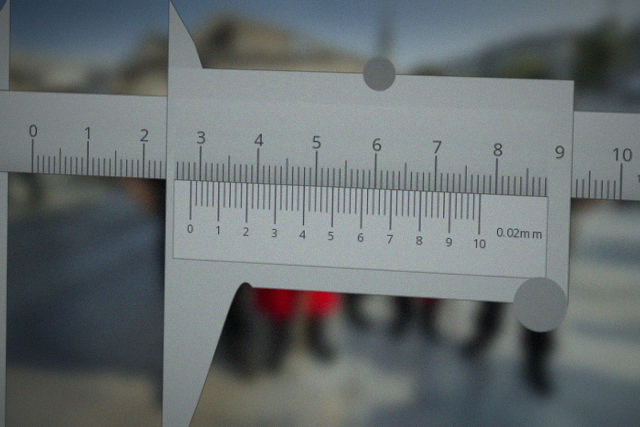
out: **28.4** mm
